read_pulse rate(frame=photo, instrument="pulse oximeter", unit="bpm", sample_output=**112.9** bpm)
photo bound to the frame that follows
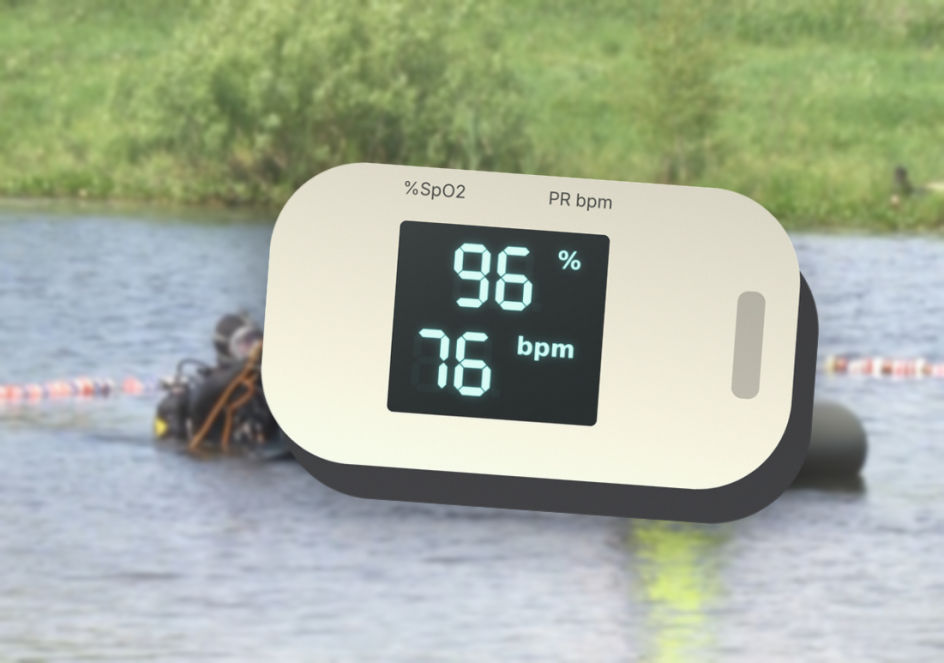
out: **76** bpm
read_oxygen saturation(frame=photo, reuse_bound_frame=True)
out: **96** %
